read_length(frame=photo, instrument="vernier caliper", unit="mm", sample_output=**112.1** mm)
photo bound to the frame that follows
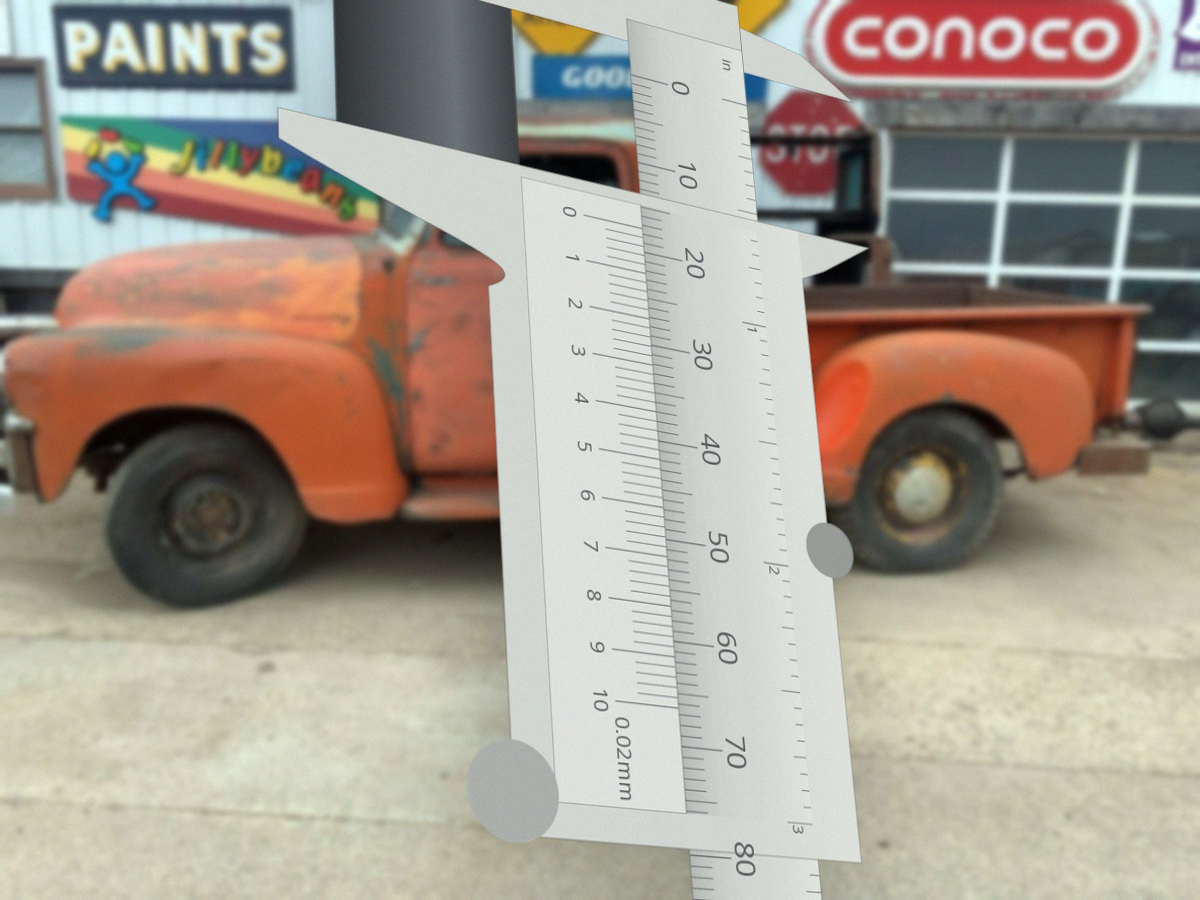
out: **17.4** mm
